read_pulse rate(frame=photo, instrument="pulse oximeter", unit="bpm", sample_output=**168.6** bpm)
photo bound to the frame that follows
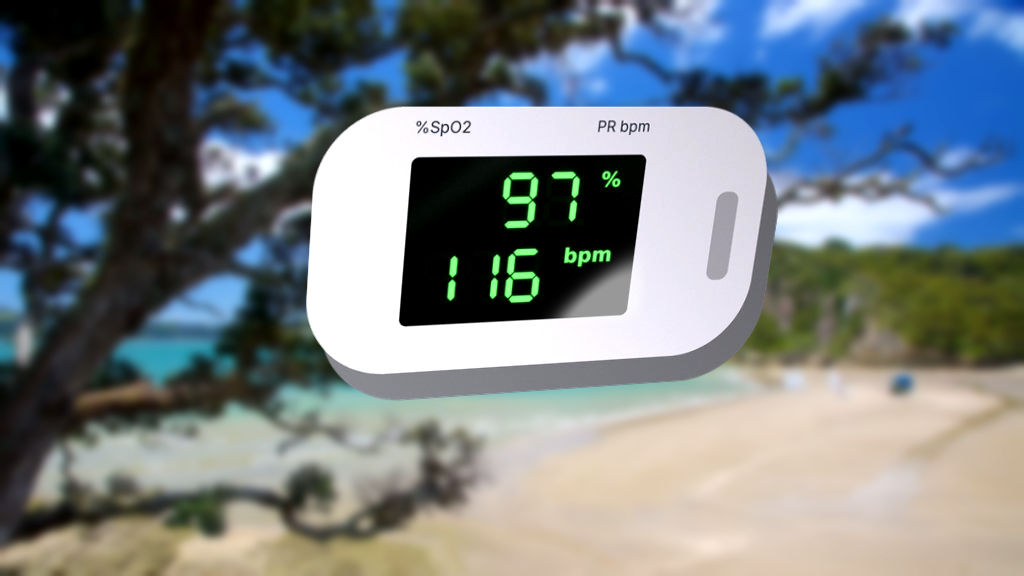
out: **116** bpm
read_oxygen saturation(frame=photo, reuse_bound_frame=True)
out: **97** %
